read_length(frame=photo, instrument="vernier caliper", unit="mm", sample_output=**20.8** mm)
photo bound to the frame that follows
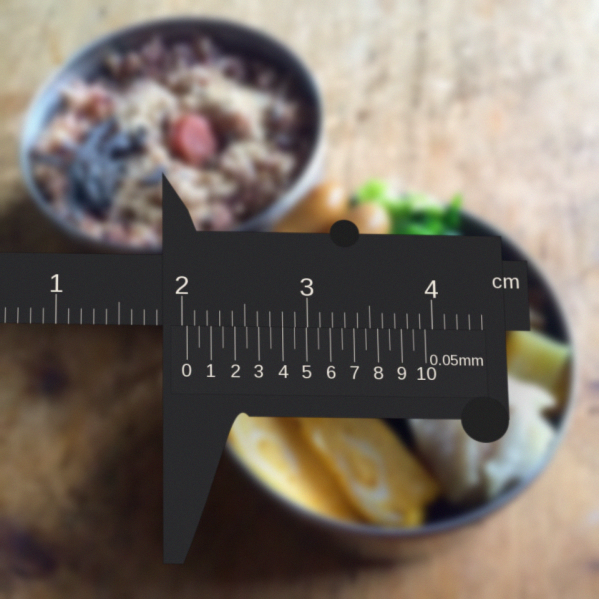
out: **20.4** mm
